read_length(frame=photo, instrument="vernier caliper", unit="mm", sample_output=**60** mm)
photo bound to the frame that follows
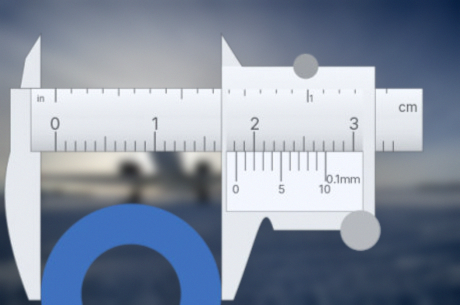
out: **18.2** mm
